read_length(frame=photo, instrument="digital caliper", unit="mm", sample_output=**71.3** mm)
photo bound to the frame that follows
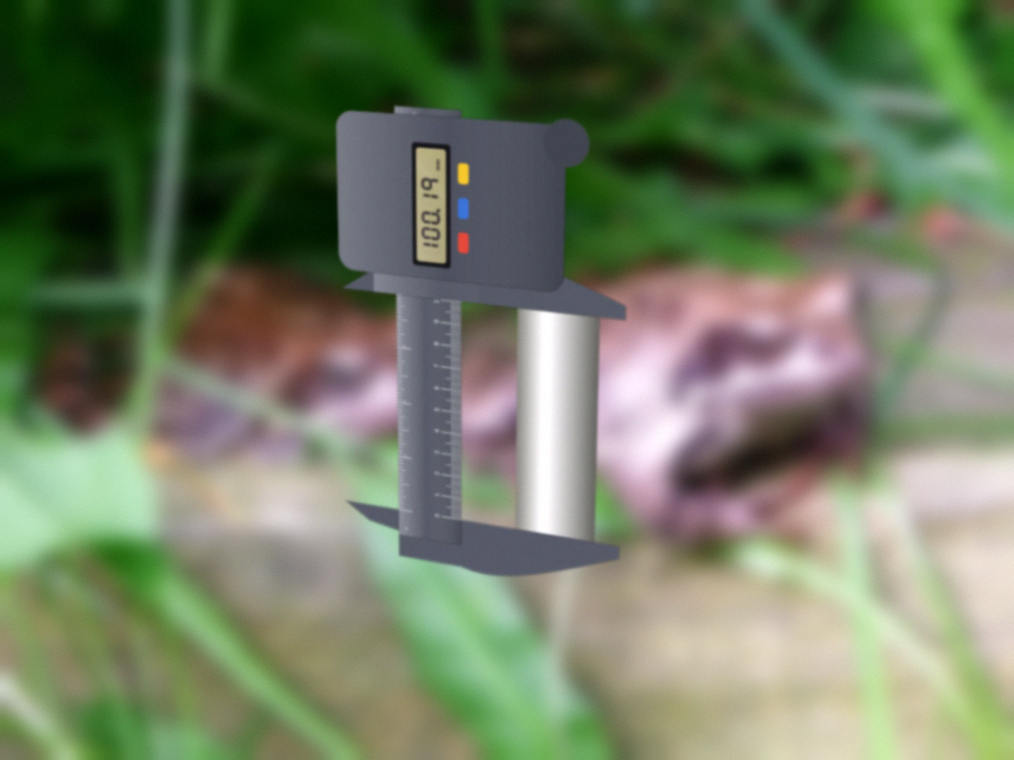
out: **100.19** mm
